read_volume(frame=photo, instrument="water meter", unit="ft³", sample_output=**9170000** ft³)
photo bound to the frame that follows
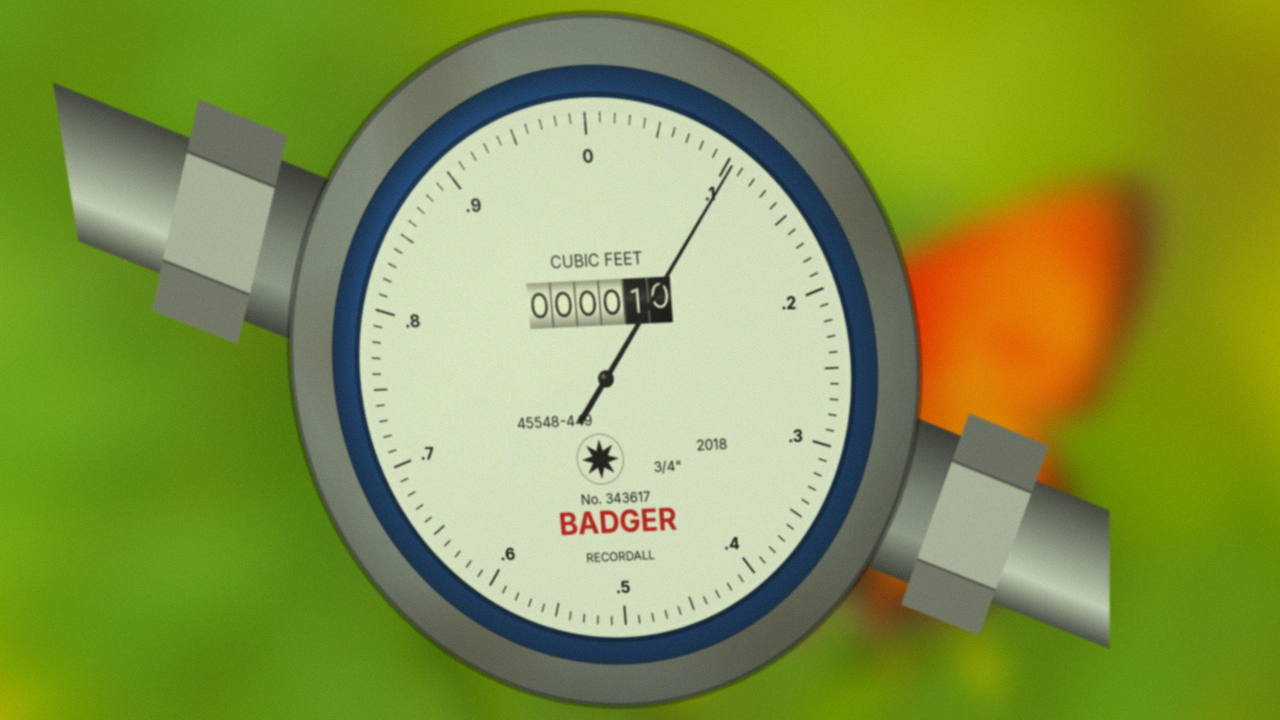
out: **10.10** ft³
